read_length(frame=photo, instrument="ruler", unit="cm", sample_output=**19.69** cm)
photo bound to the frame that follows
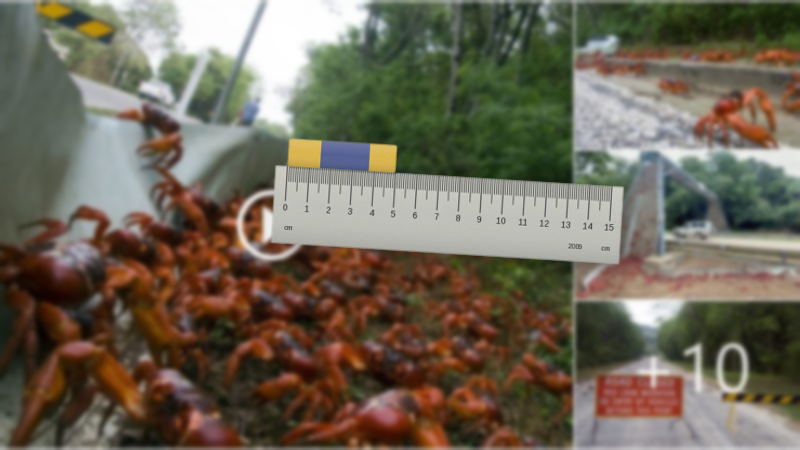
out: **5** cm
